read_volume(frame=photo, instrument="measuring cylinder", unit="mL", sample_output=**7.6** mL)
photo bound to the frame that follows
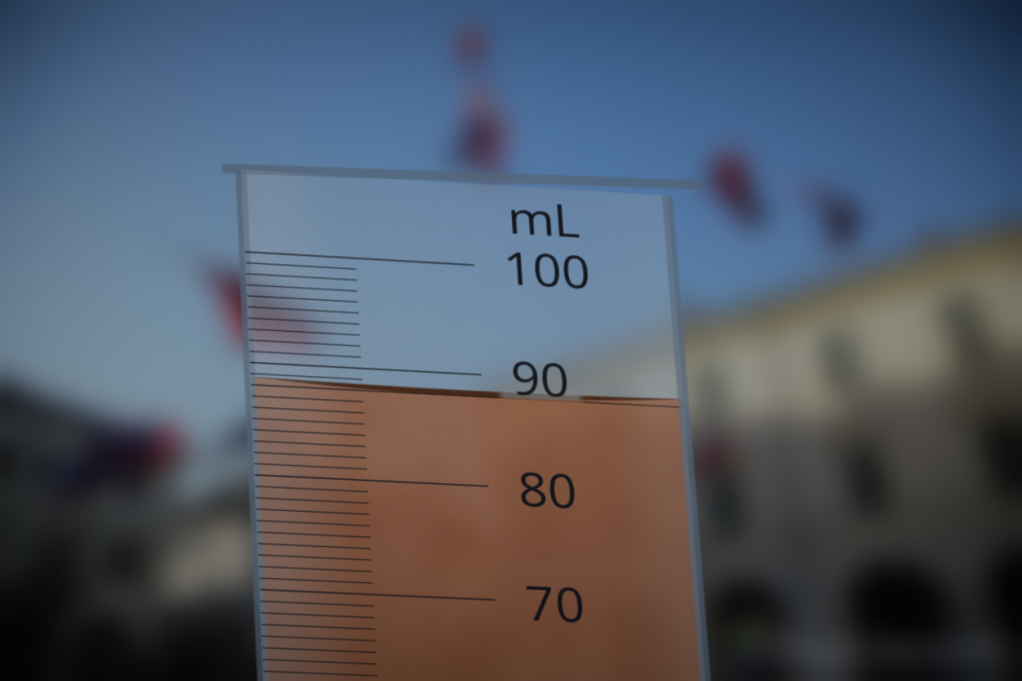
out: **88** mL
